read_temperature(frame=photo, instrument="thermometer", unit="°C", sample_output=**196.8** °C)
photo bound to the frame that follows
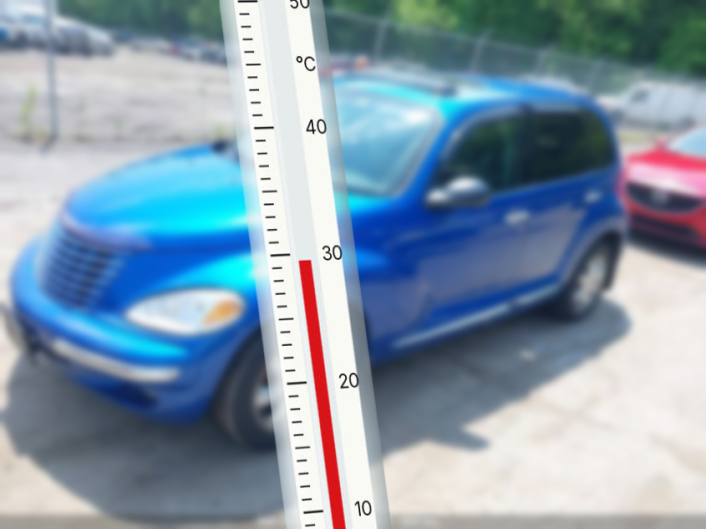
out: **29.5** °C
